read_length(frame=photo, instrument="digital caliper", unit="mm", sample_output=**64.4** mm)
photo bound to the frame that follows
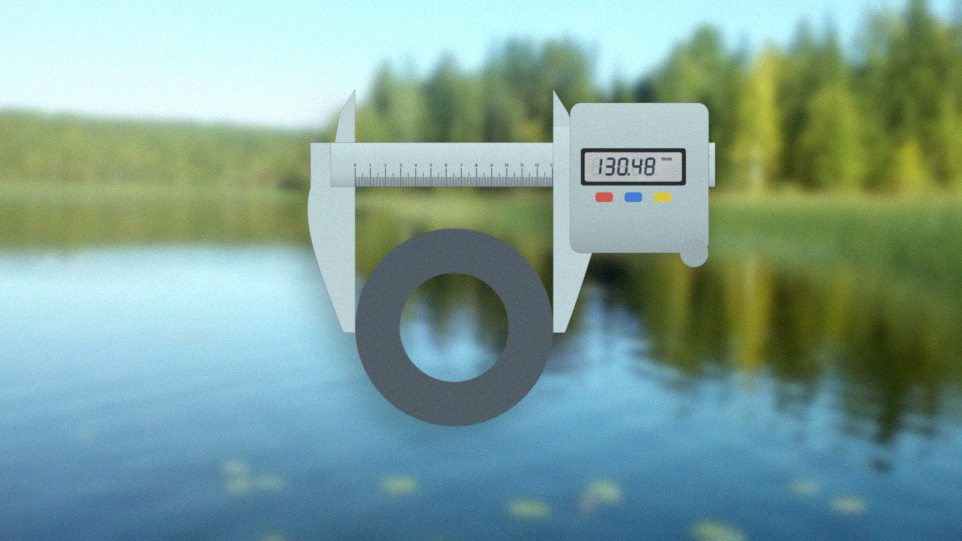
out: **130.48** mm
